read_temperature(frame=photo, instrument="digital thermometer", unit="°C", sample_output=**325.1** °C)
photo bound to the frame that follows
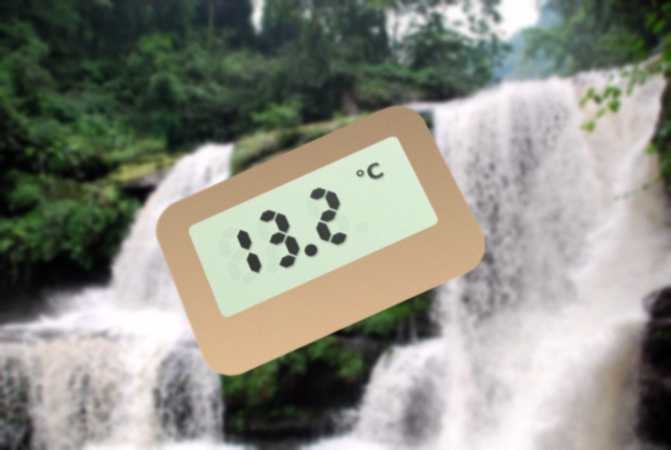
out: **13.2** °C
